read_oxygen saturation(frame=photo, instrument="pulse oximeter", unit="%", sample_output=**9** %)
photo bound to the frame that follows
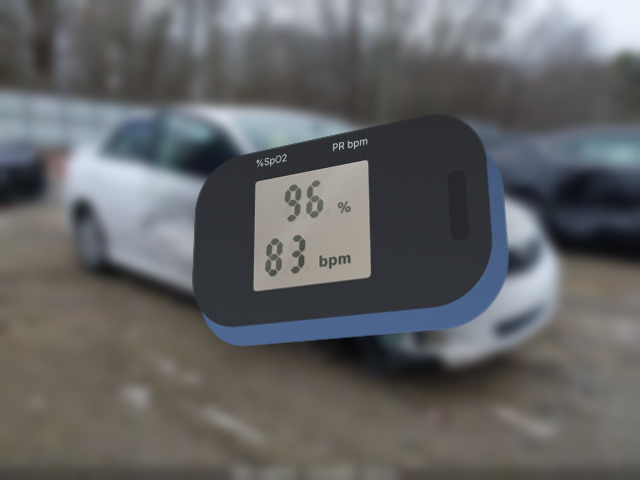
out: **96** %
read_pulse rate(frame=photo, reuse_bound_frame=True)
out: **83** bpm
